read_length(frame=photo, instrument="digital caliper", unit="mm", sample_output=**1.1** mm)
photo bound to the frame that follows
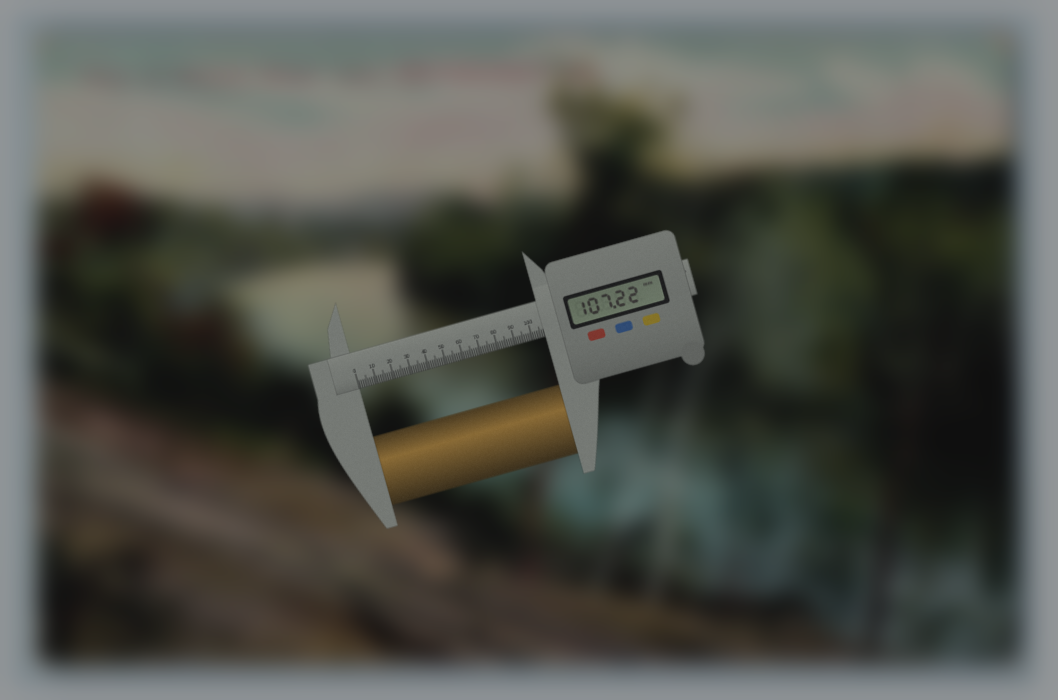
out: **107.22** mm
